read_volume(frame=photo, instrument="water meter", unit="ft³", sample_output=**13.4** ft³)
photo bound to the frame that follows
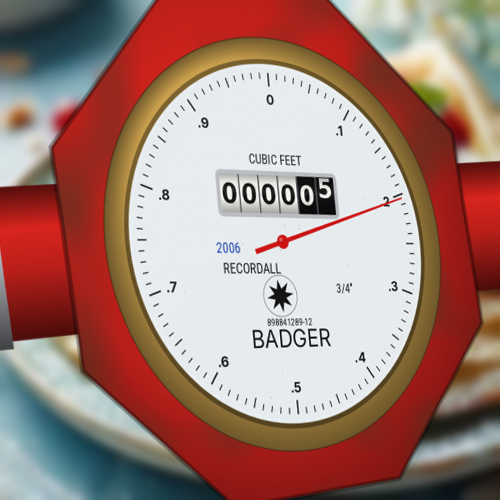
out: **5.20** ft³
